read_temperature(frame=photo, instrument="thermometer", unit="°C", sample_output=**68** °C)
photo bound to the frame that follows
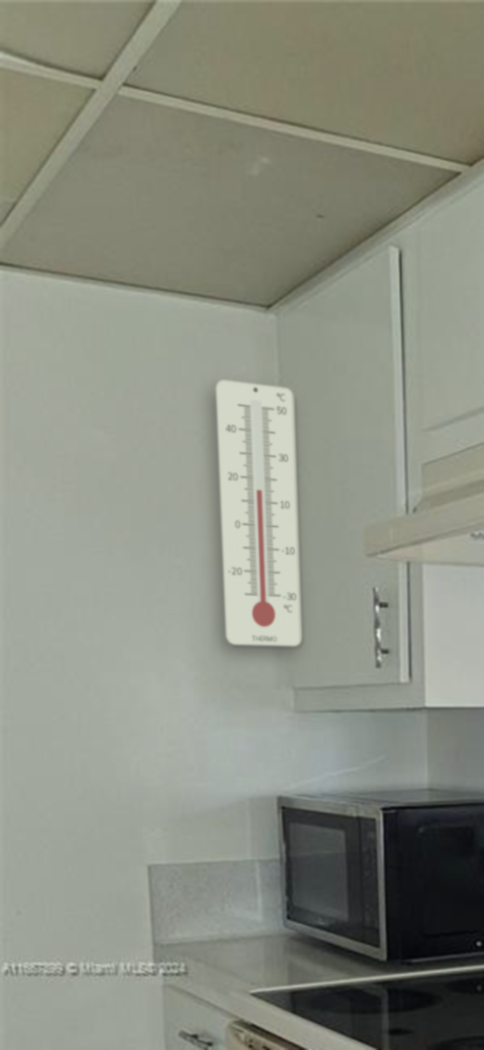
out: **15** °C
